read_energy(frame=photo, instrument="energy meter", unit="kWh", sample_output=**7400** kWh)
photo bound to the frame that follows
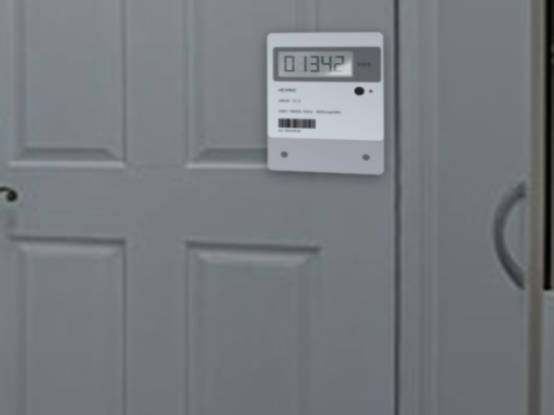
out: **1342** kWh
